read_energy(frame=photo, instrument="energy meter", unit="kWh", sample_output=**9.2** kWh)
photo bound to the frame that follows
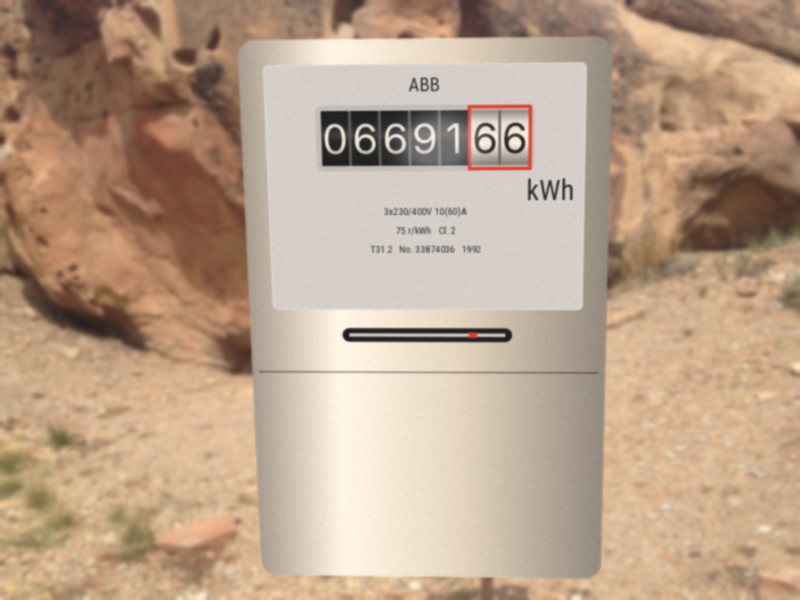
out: **6691.66** kWh
